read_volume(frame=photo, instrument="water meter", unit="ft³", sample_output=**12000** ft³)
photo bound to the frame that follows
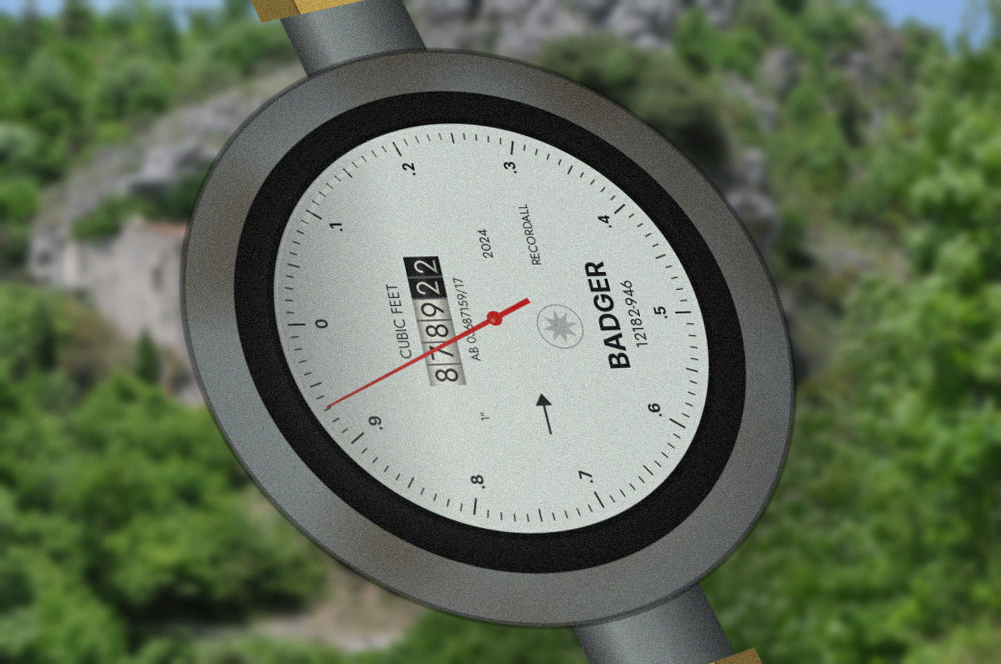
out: **878921.93** ft³
